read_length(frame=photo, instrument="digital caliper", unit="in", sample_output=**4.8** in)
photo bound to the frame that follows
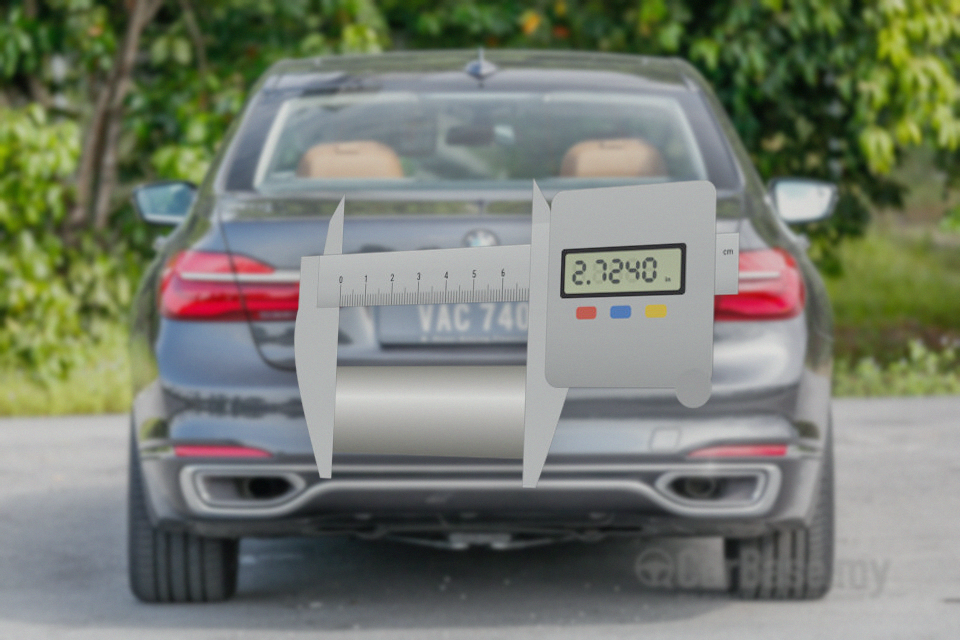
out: **2.7240** in
